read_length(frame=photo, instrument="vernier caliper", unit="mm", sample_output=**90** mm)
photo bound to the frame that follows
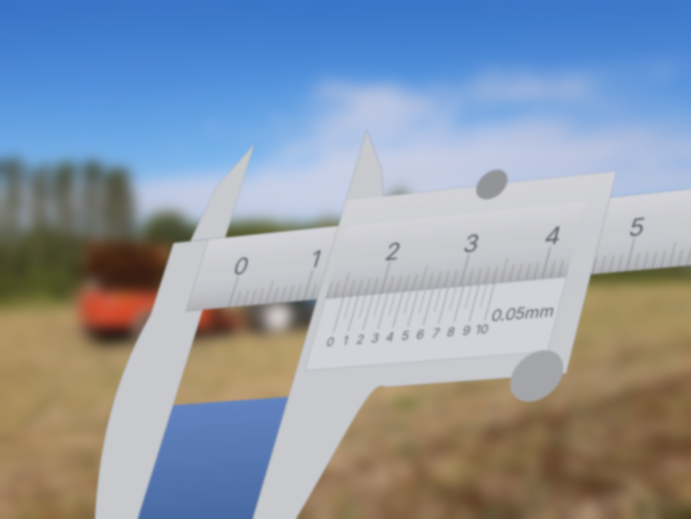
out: **15.2** mm
